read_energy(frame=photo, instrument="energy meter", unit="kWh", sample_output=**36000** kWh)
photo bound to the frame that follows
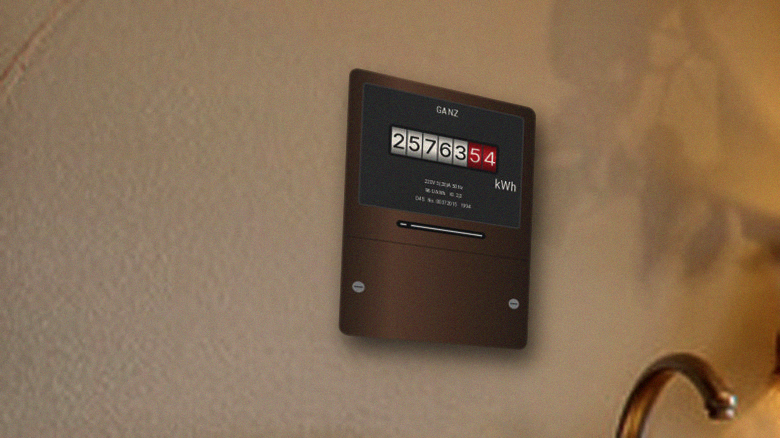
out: **25763.54** kWh
